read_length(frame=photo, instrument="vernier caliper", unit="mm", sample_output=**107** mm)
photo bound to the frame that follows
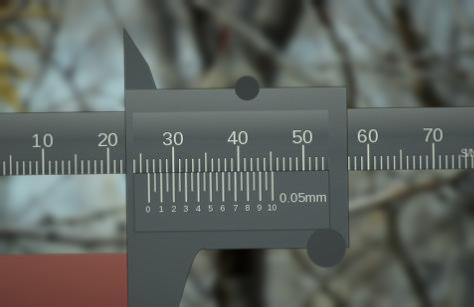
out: **26.2** mm
